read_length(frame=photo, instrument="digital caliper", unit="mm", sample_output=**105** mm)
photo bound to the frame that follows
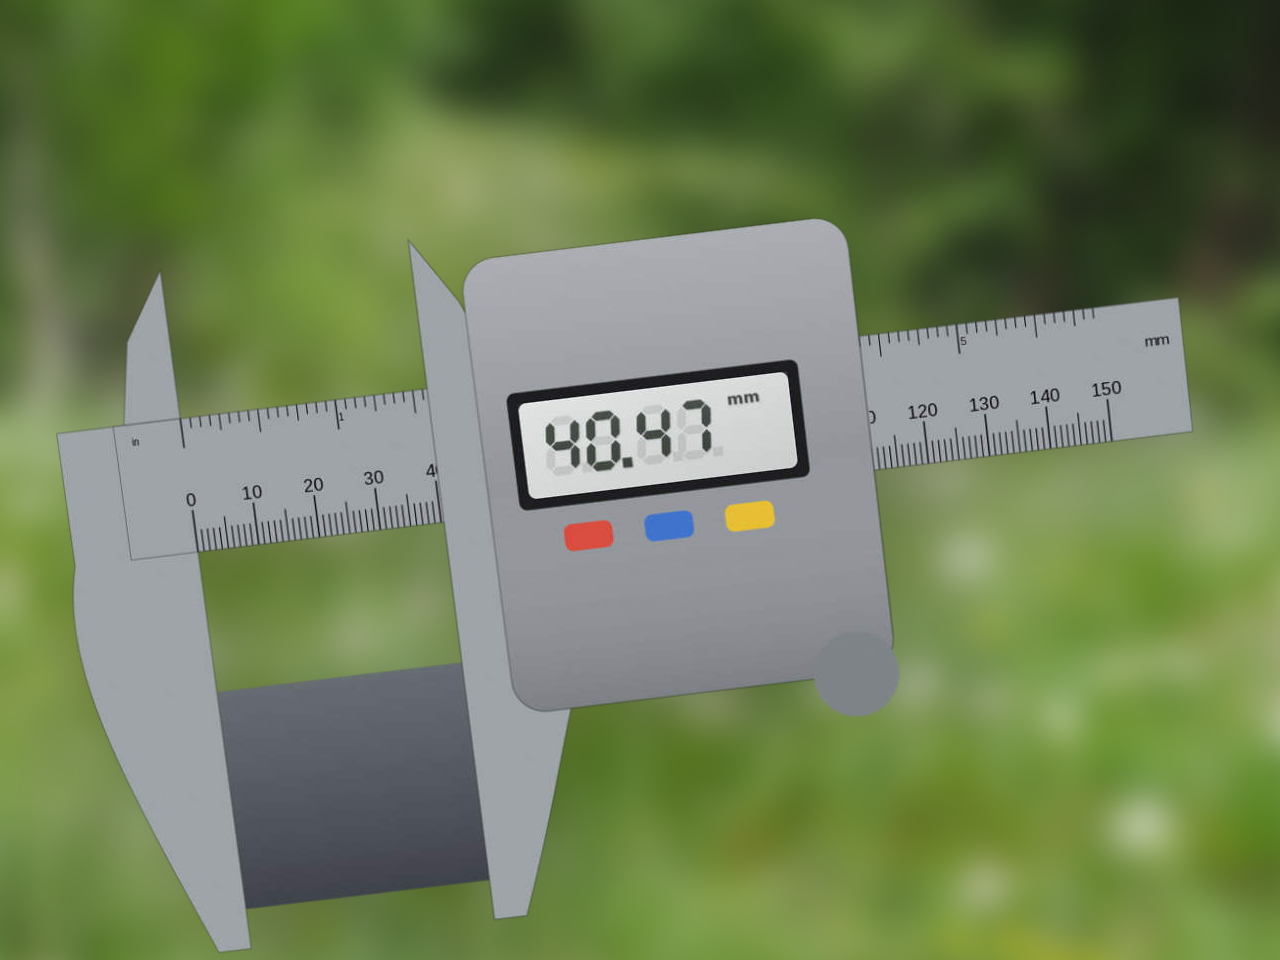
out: **40.47** mm
